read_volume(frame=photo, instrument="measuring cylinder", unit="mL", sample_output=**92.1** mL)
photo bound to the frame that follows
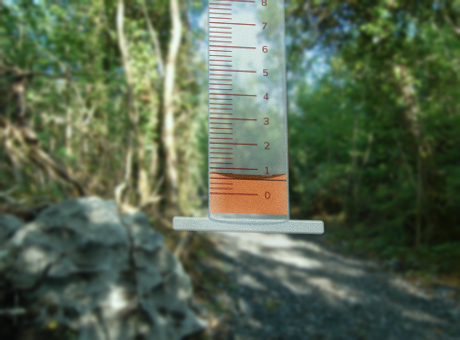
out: **0.6** mL
